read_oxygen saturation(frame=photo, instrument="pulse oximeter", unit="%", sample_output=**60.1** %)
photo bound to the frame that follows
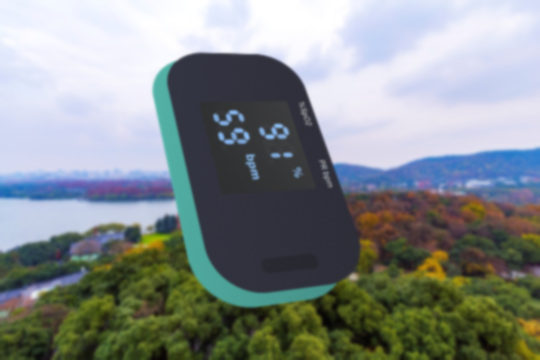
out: **91** %
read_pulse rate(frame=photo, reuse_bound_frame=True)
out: **59** bpm
